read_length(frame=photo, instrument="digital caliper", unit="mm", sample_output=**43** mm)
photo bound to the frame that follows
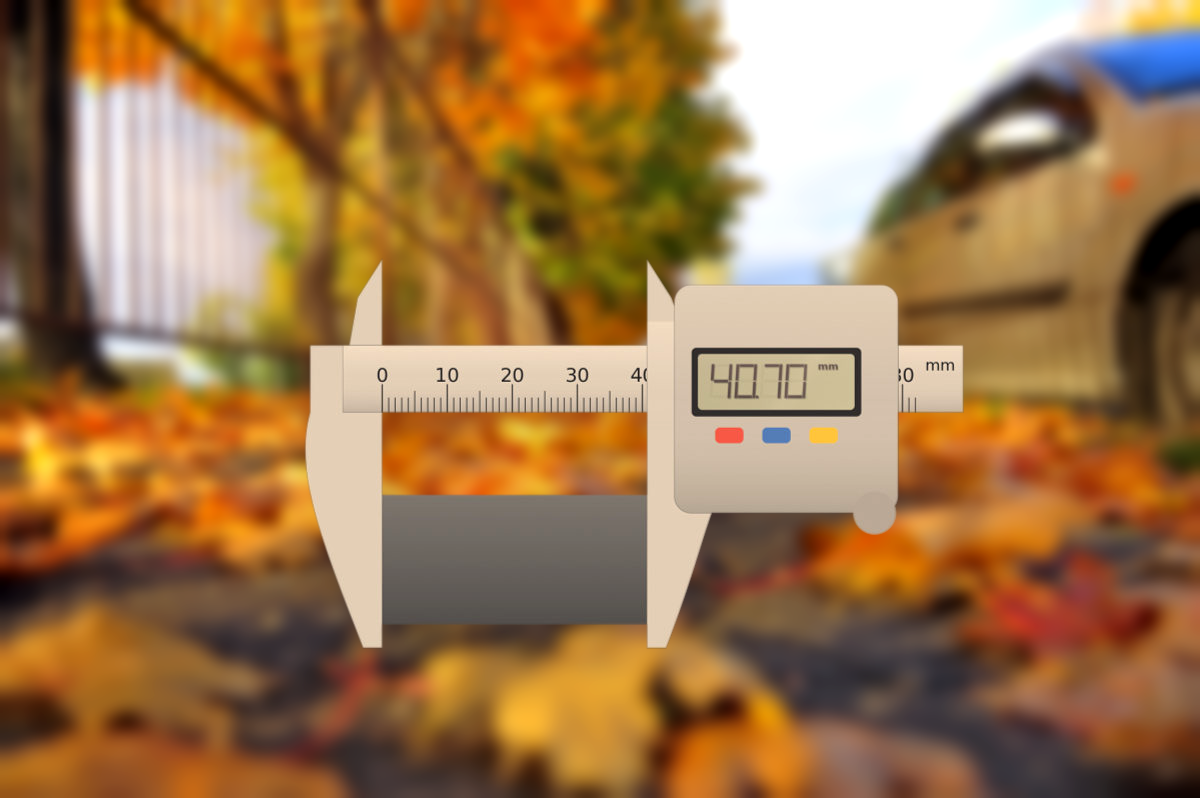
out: **40.70** mm
